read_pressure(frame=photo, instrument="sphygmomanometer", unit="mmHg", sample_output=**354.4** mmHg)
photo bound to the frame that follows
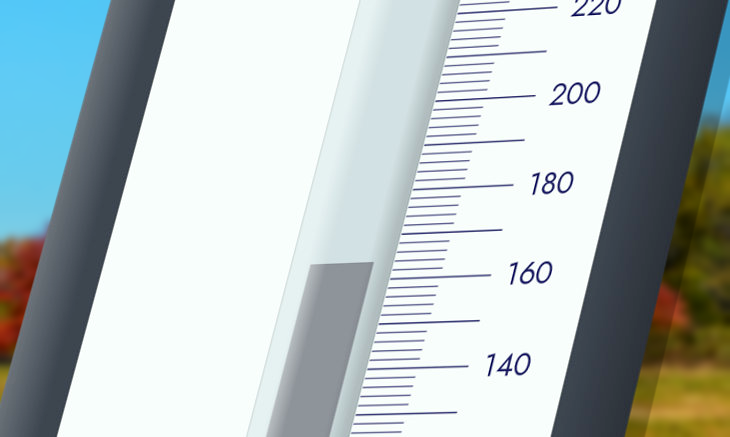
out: **164** mmHg
